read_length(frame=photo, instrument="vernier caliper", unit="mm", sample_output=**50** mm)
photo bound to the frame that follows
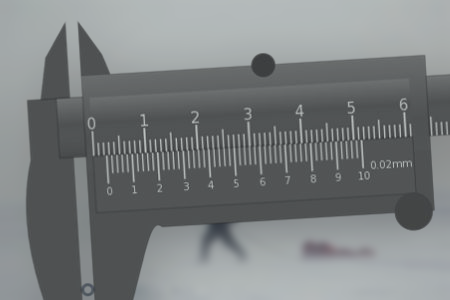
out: **2.5** mm
